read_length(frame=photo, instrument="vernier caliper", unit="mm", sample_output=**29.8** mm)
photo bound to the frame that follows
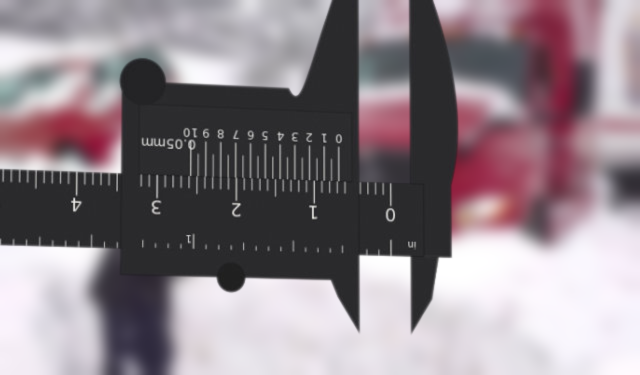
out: **6.8** mm
